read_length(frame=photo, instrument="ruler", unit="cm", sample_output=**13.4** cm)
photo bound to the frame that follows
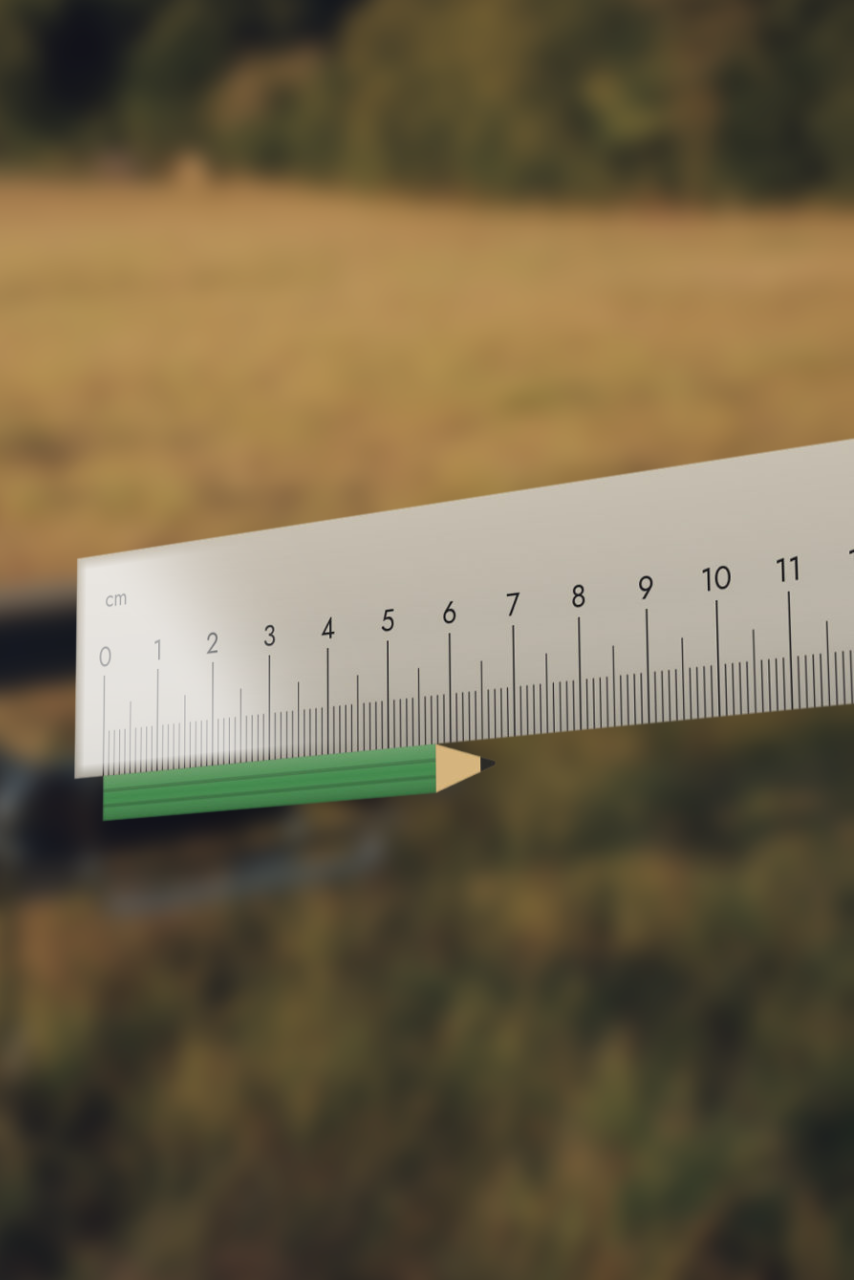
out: **6.7** cm
